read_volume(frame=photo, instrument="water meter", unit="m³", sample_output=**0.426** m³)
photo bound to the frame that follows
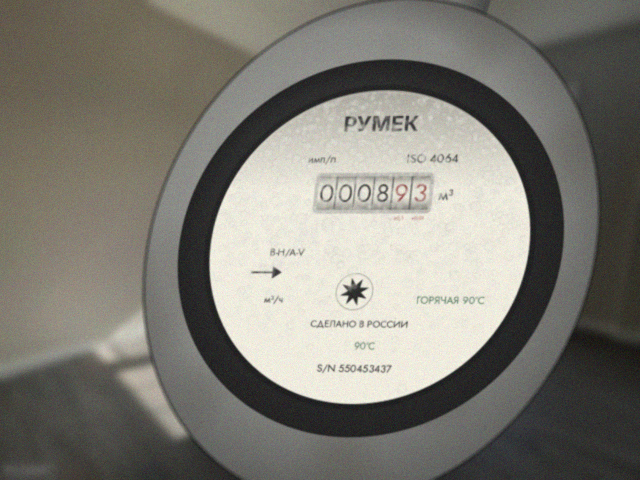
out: **8.93** m³
